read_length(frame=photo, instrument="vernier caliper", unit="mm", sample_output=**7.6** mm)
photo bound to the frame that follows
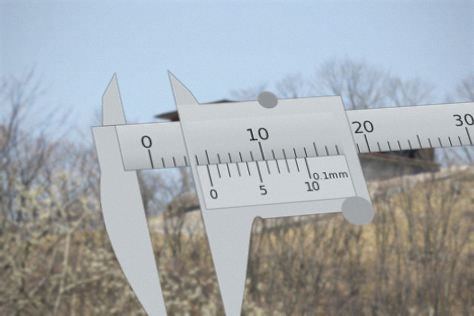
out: **4.8** mm
